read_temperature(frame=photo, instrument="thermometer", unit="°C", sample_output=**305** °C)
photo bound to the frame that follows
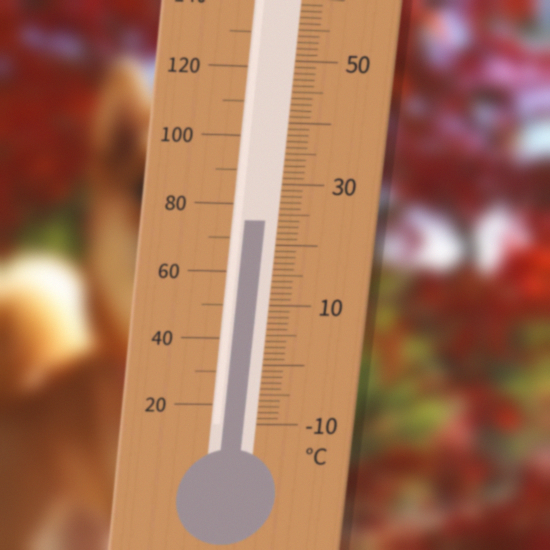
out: **24** °C
